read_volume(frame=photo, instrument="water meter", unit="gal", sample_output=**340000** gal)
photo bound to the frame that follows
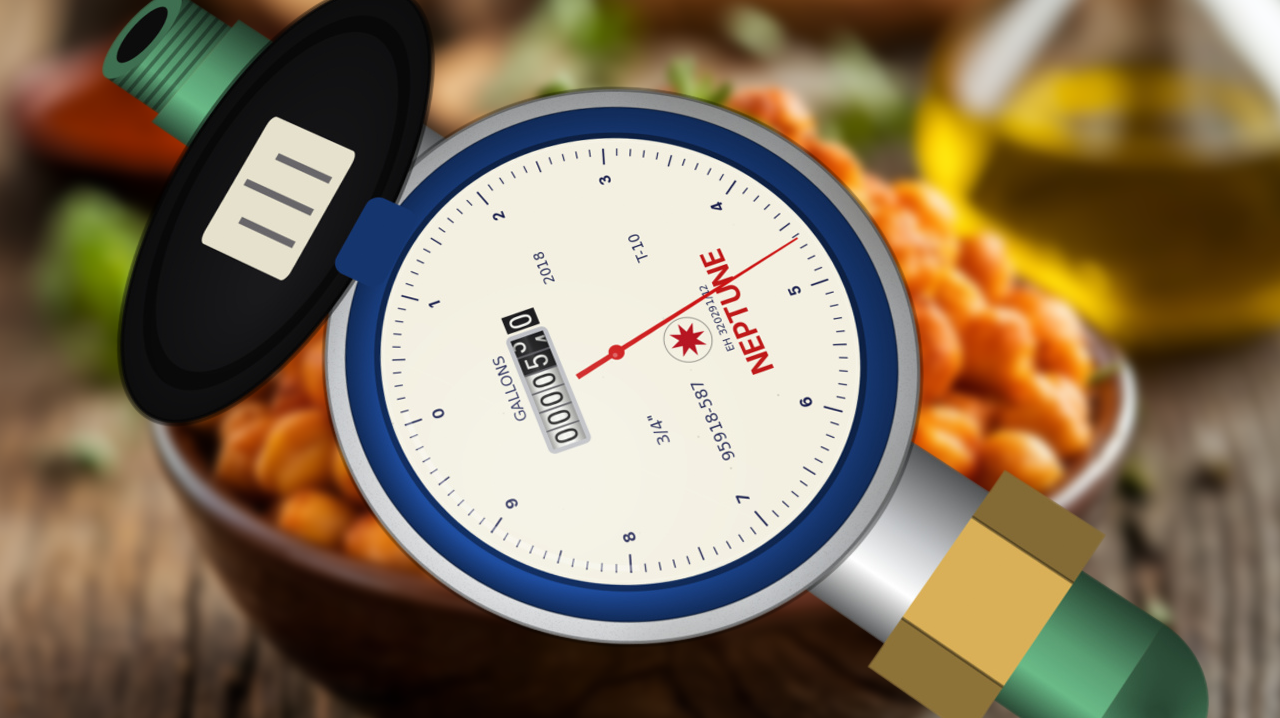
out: **534.6** gal
